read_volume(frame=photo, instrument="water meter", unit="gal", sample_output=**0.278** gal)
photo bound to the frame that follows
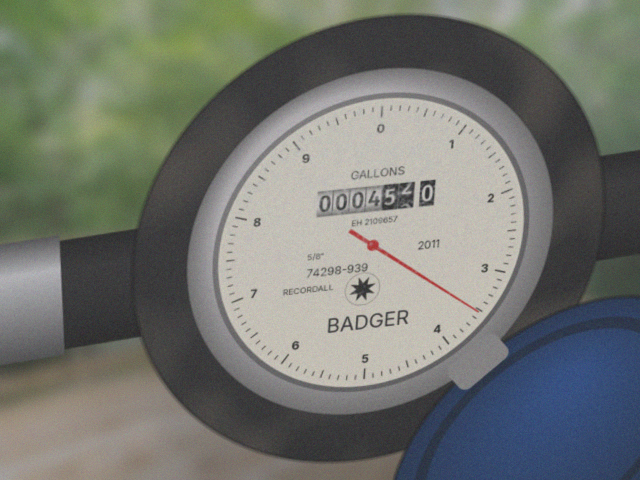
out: **4523.5** gal
